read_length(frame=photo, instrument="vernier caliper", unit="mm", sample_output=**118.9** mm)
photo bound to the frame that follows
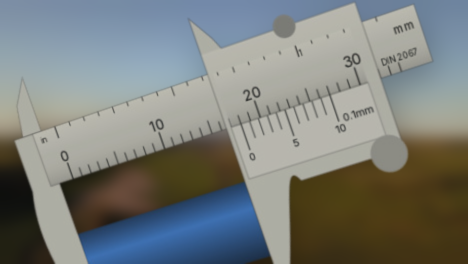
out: **18.0** mm
